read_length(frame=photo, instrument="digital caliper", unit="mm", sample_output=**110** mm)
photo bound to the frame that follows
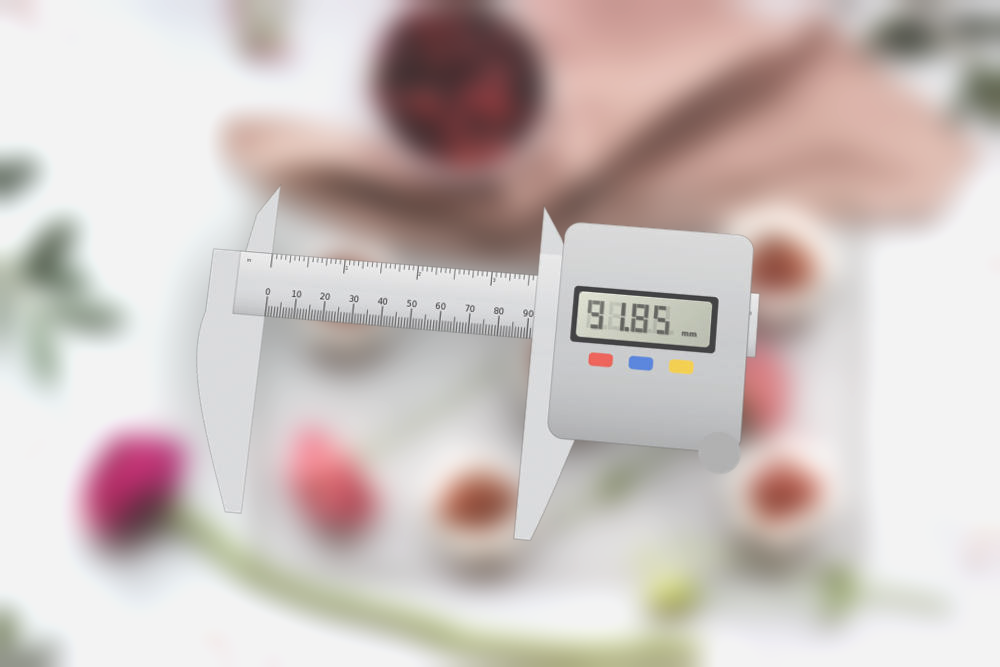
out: **91.85** mm
